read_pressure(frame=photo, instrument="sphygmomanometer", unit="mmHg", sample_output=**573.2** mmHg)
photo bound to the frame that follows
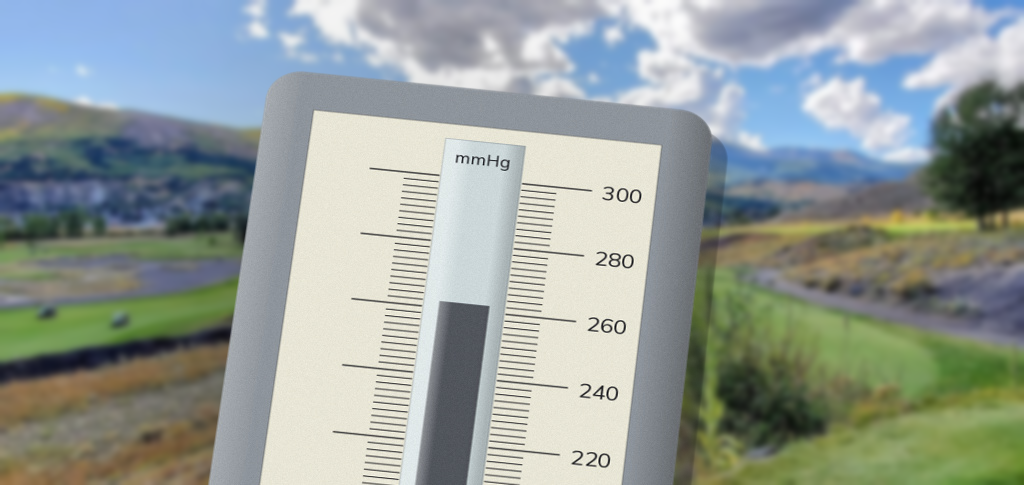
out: **262** mmHg
